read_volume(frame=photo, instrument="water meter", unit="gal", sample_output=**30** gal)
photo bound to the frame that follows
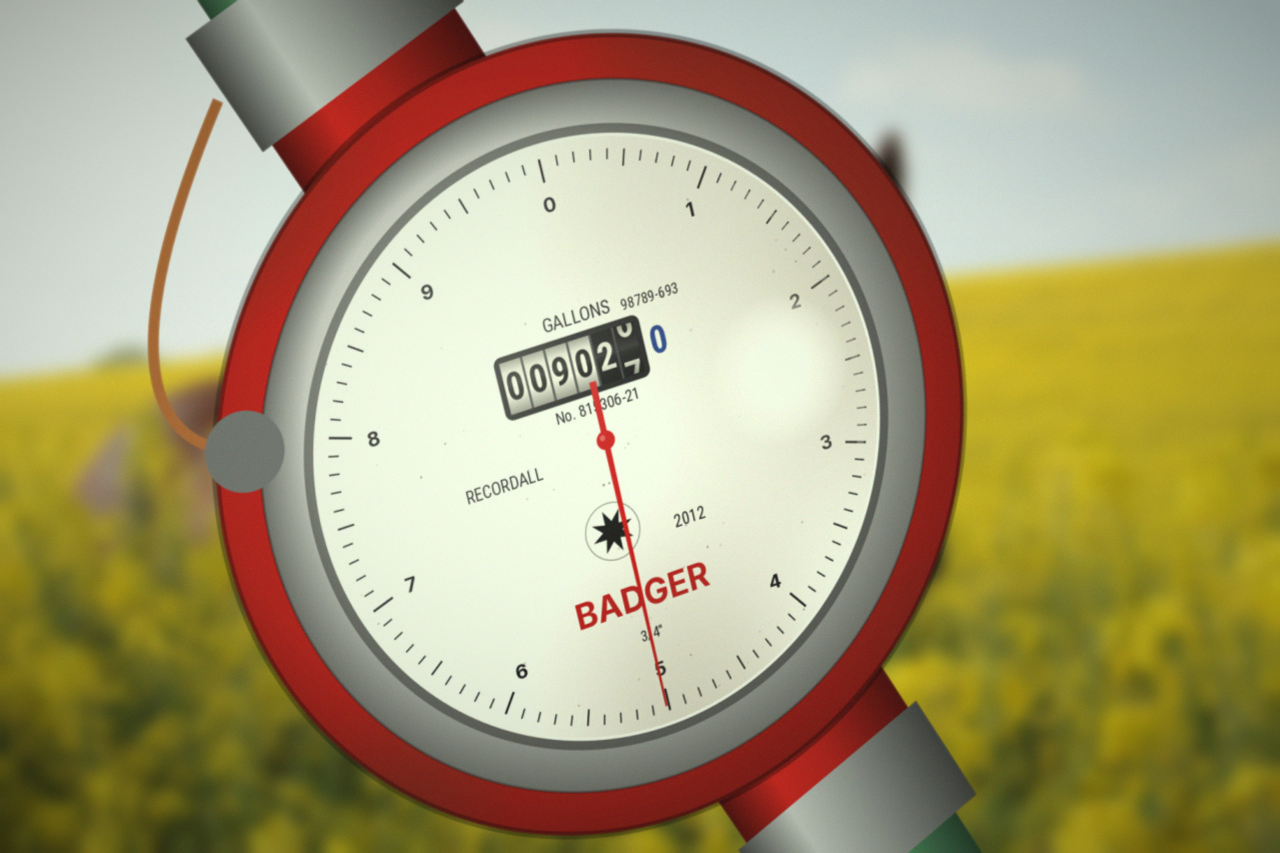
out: **90265.0** gal
